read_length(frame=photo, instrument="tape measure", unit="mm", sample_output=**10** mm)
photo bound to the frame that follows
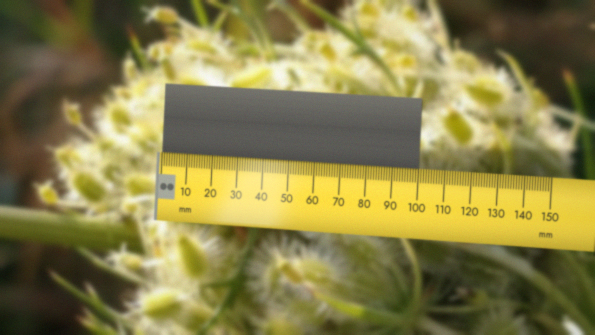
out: **100** mm
